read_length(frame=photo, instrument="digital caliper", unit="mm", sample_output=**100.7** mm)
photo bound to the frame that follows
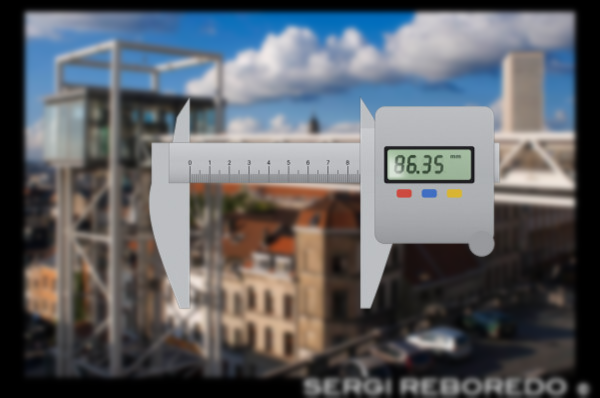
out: **86.35** mm
